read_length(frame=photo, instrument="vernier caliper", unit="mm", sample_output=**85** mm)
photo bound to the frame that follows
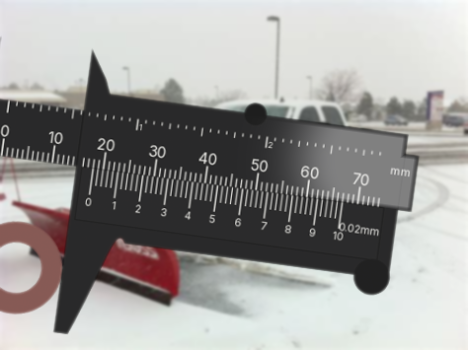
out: **18.0** mm
